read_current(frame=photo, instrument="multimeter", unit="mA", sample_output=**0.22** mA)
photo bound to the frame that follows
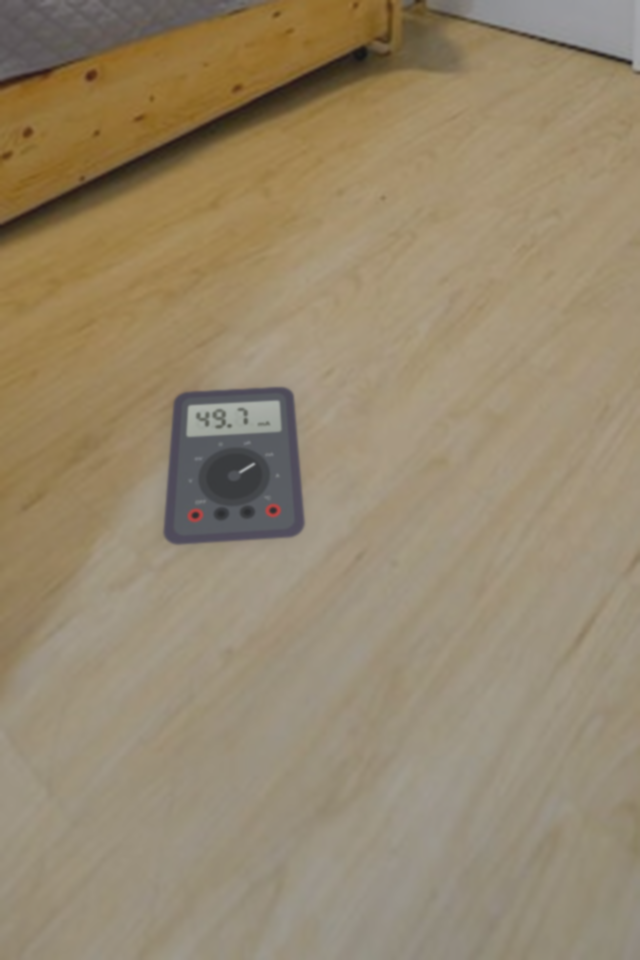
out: **49.7** mA
